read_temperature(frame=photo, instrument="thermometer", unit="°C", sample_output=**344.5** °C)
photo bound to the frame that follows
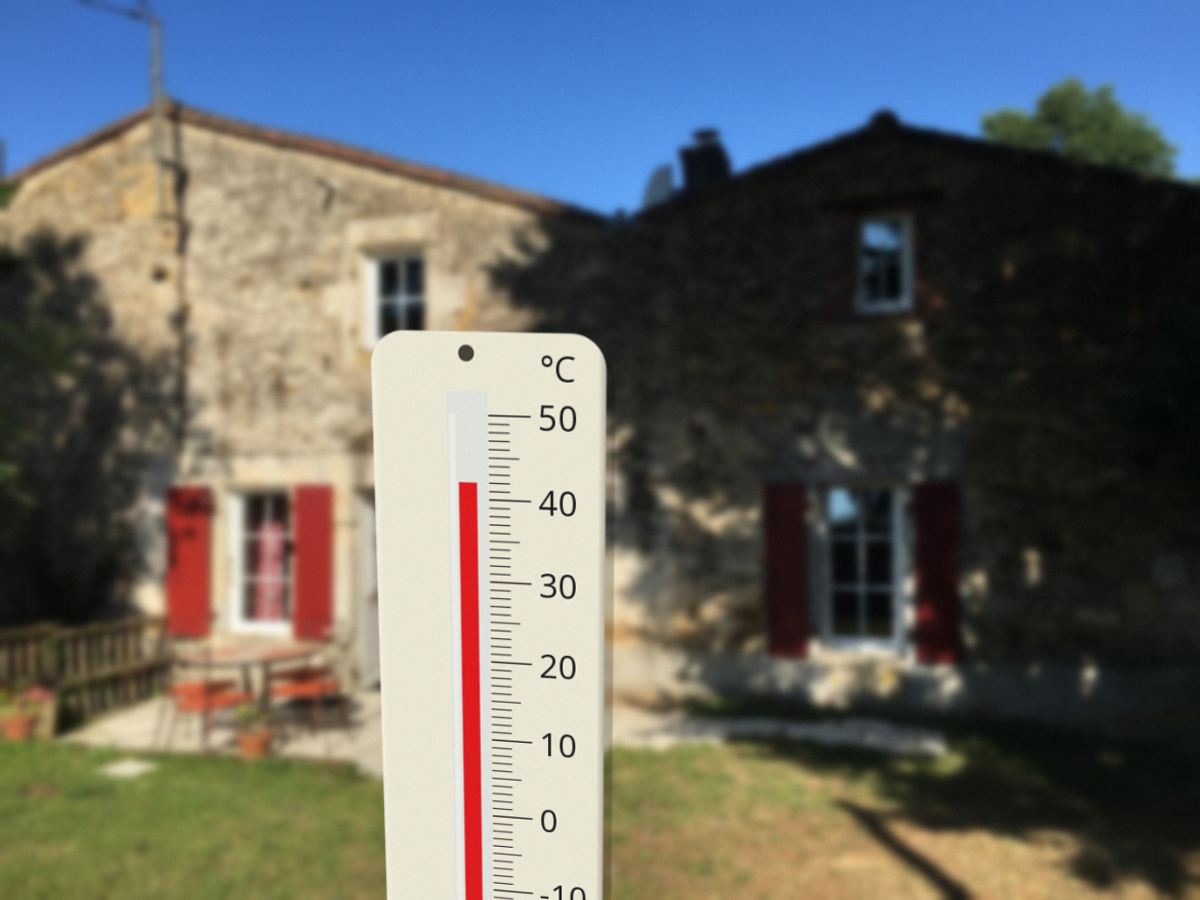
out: **42** °C
